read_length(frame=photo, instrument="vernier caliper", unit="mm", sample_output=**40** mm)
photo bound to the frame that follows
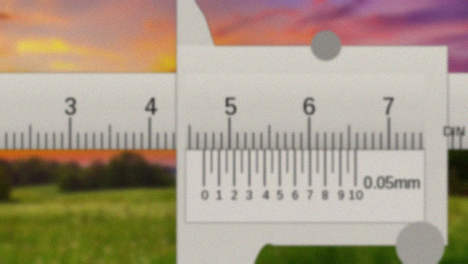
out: **46.8** mm
